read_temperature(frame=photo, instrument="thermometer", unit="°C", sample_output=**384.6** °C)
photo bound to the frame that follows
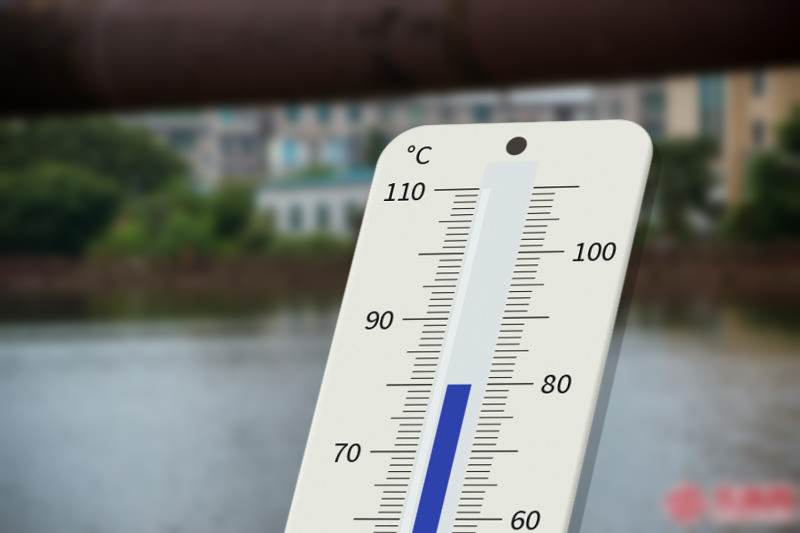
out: **80** °C
